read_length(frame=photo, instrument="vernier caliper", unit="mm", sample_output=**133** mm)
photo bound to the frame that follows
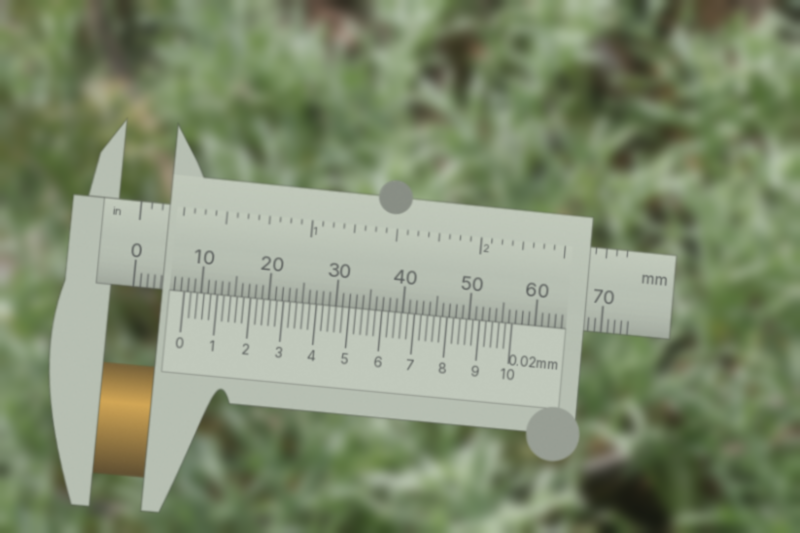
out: **7.5** mm
